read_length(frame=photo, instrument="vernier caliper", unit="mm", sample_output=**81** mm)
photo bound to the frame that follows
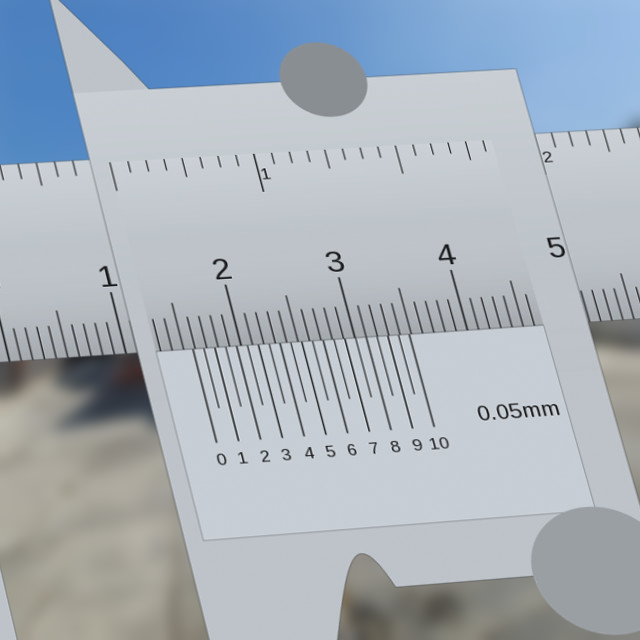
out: **15.8** mm
